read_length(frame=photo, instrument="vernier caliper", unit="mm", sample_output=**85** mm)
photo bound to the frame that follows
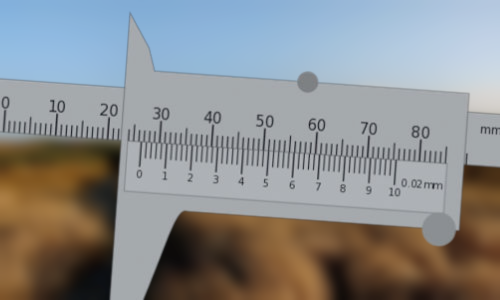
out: **26.5** mm
